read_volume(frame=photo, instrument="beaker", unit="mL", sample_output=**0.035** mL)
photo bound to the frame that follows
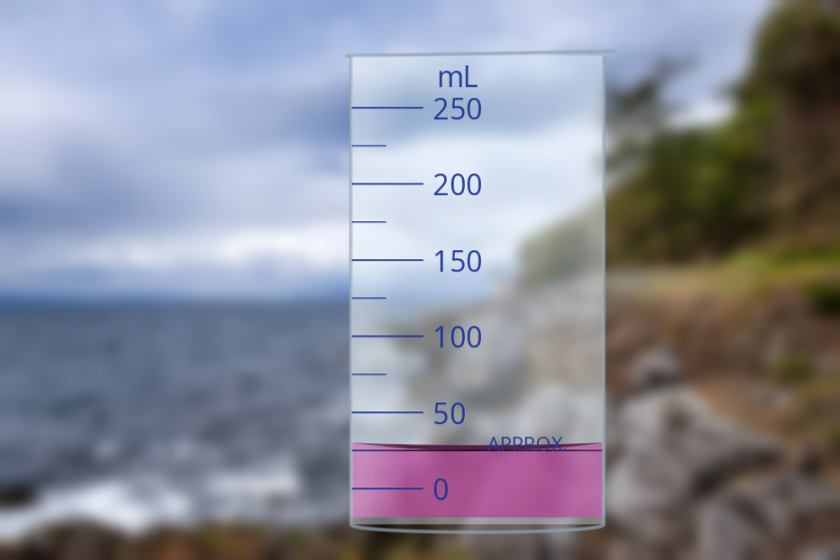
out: **25** mL
